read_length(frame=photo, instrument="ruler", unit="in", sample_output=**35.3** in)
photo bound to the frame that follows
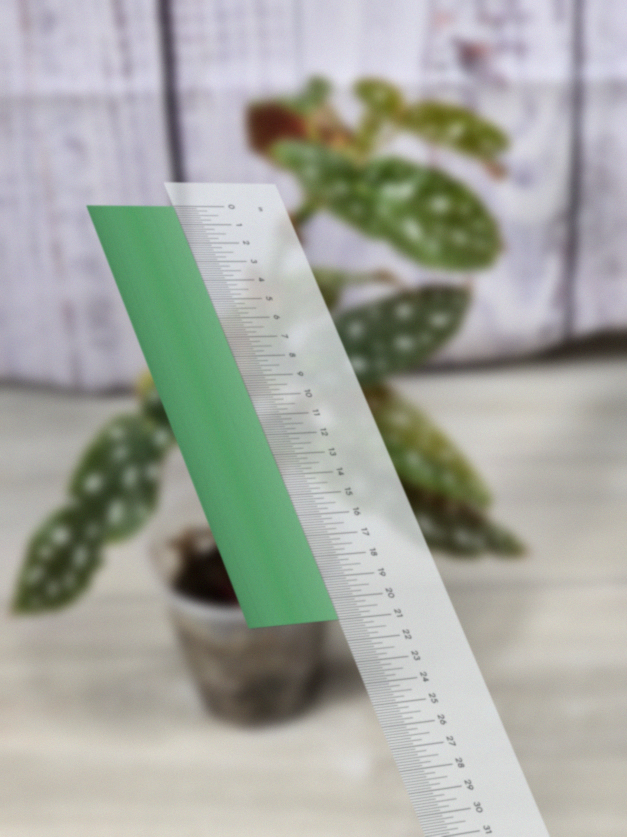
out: **21** in
